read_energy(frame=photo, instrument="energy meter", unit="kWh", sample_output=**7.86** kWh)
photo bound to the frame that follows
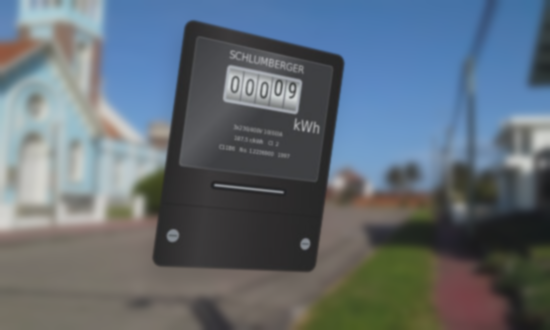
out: **9** kWh
